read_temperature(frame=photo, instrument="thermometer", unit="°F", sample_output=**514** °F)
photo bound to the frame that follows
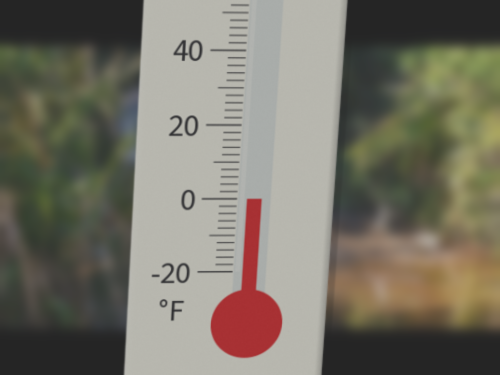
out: **0** °F
